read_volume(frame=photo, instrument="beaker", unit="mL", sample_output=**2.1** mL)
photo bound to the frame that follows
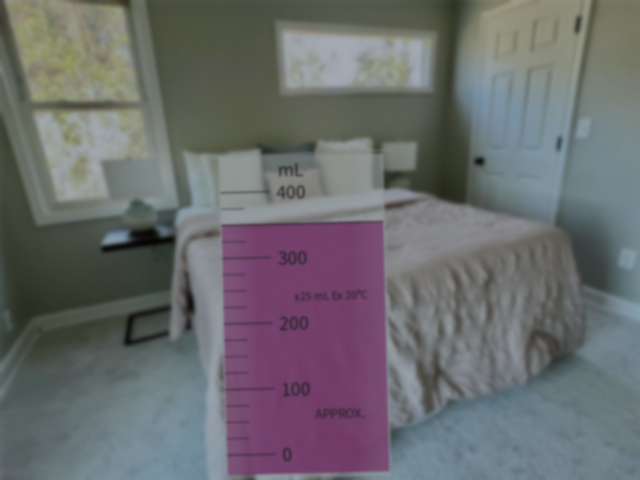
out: **350** mL
